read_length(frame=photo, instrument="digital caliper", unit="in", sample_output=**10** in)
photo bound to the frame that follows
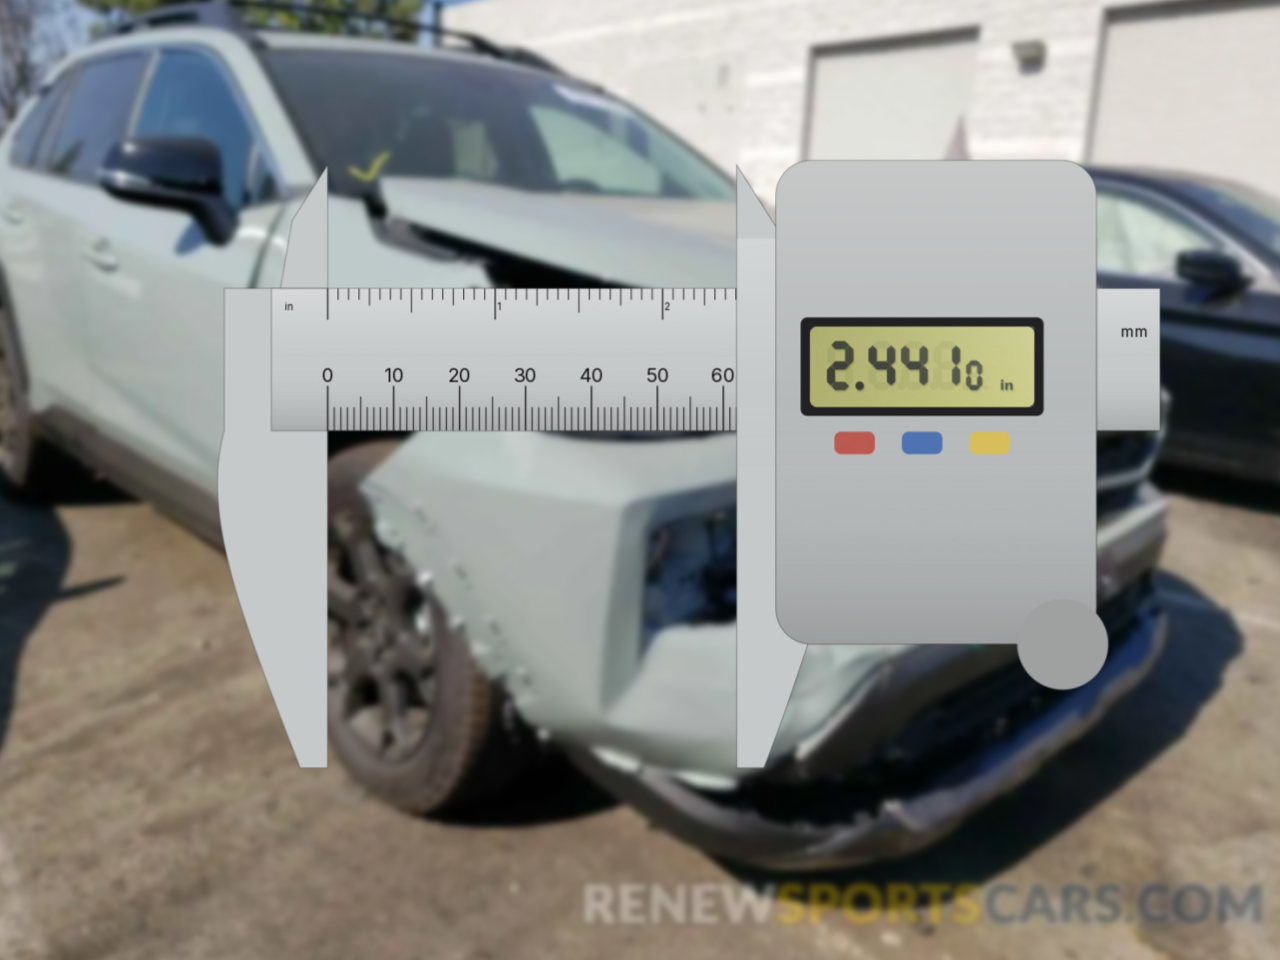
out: **2.4410** in
